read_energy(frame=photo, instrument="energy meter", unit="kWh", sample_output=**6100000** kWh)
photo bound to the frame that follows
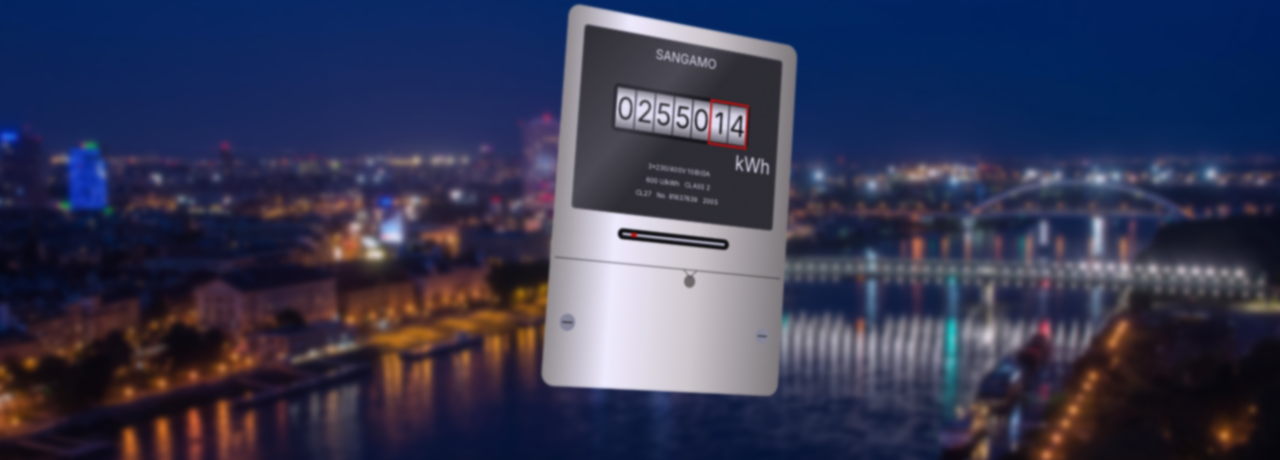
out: **2550.14** kWh
